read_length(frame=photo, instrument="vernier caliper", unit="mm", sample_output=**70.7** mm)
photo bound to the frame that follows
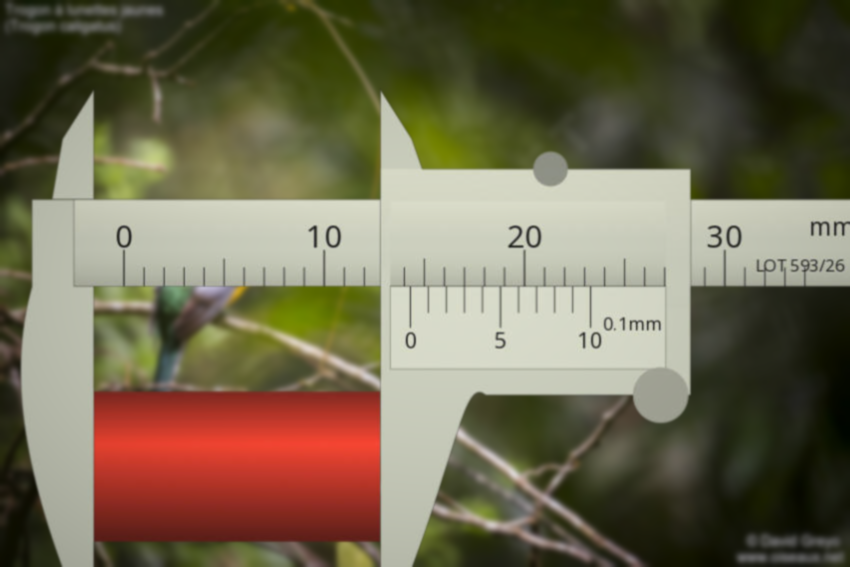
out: **14.3** mm
